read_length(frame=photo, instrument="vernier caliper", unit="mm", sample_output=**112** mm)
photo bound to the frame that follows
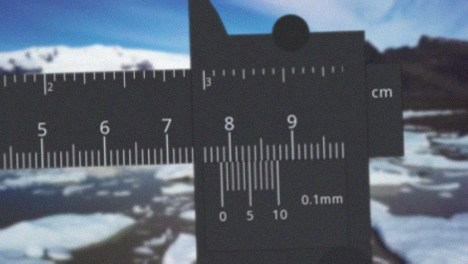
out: **78.5** mm
